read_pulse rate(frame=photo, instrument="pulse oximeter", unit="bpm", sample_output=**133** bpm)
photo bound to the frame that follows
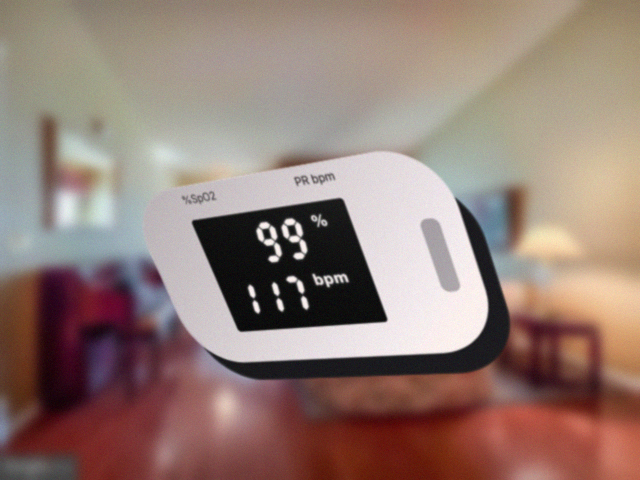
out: **117** bpm
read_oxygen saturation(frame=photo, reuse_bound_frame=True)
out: **99** %
